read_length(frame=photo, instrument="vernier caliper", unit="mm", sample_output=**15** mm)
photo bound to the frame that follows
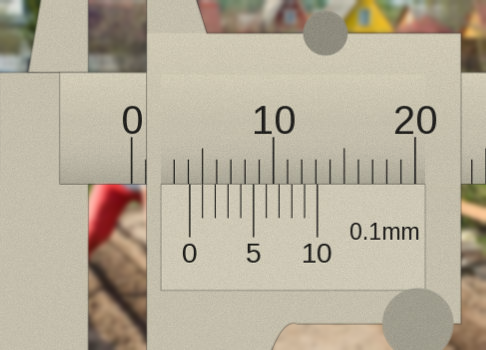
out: **4.1** mm
